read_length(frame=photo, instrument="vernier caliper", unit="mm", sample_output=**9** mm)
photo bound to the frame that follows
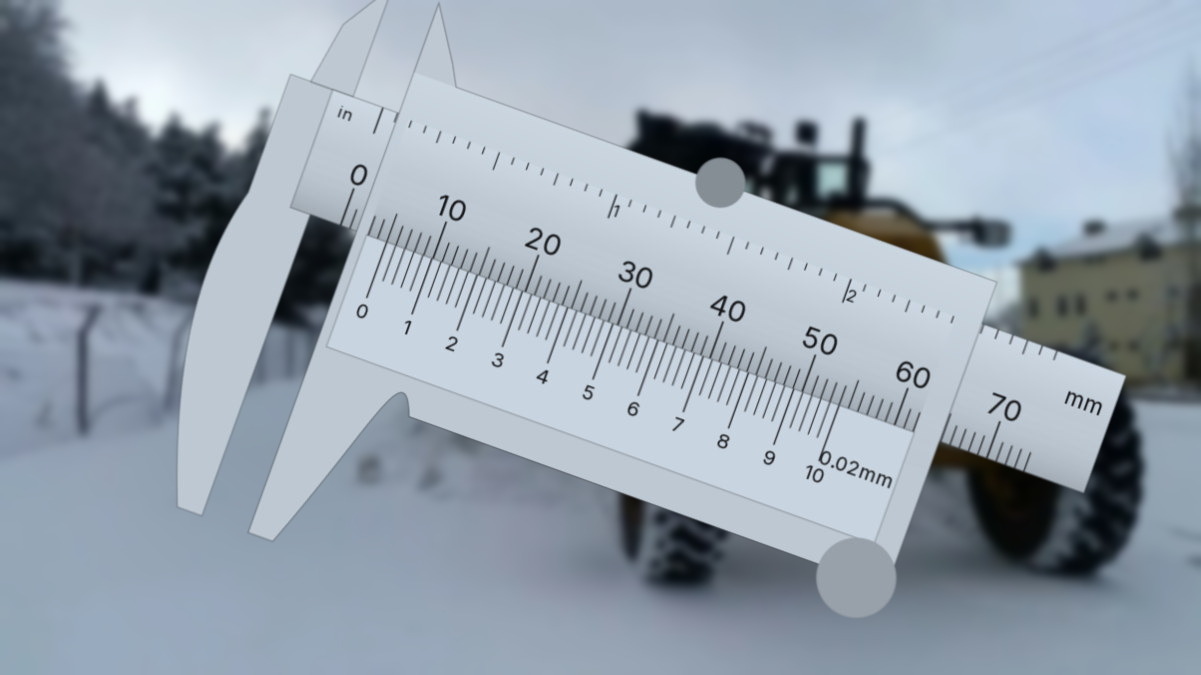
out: **5.0** mm
